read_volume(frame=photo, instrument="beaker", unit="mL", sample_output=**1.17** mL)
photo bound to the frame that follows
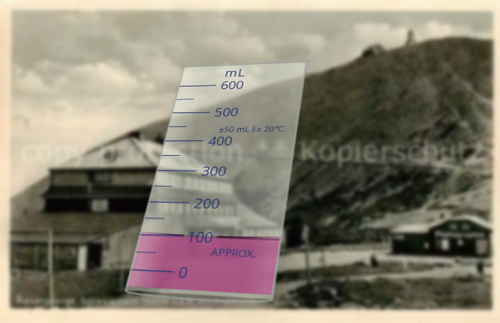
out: **100** mL
